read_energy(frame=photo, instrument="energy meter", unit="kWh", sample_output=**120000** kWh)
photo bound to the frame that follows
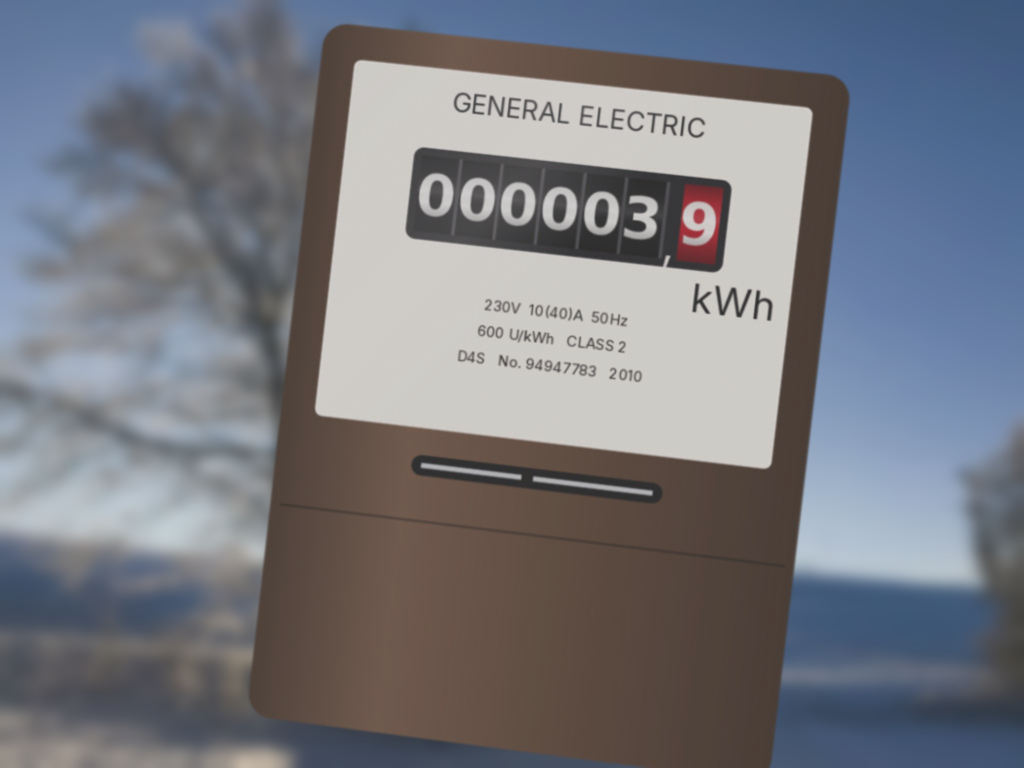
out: **3.9** kWh
